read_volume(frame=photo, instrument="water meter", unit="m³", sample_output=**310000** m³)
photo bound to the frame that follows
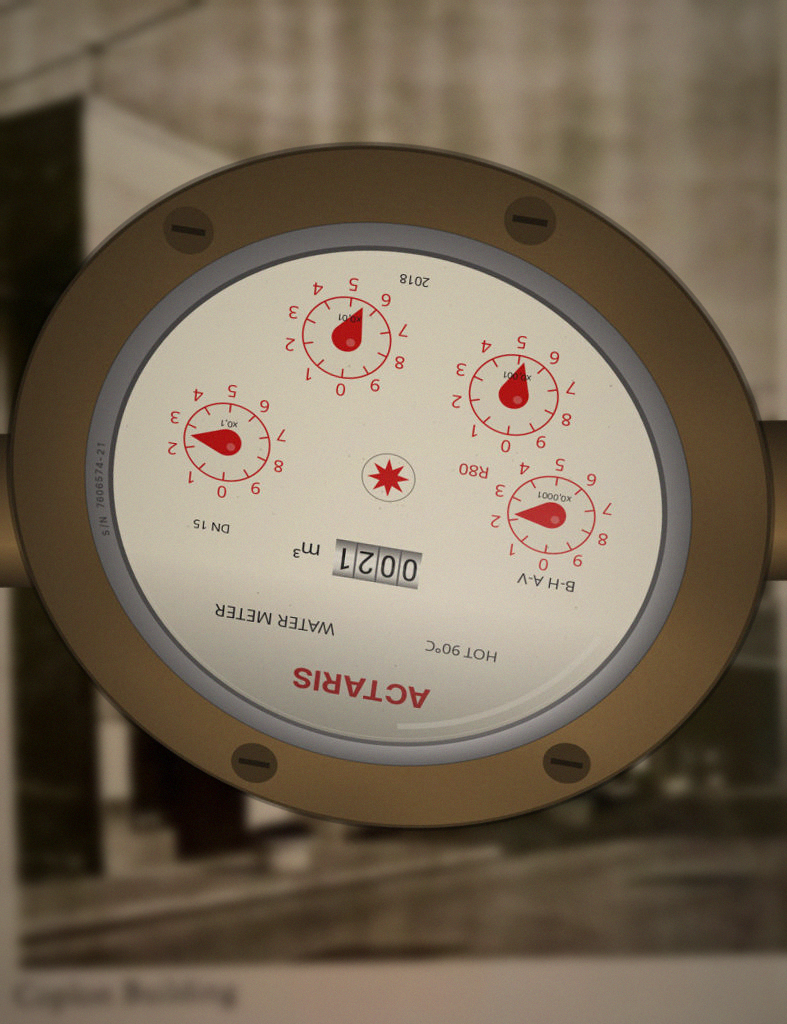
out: **21.2552** m³
